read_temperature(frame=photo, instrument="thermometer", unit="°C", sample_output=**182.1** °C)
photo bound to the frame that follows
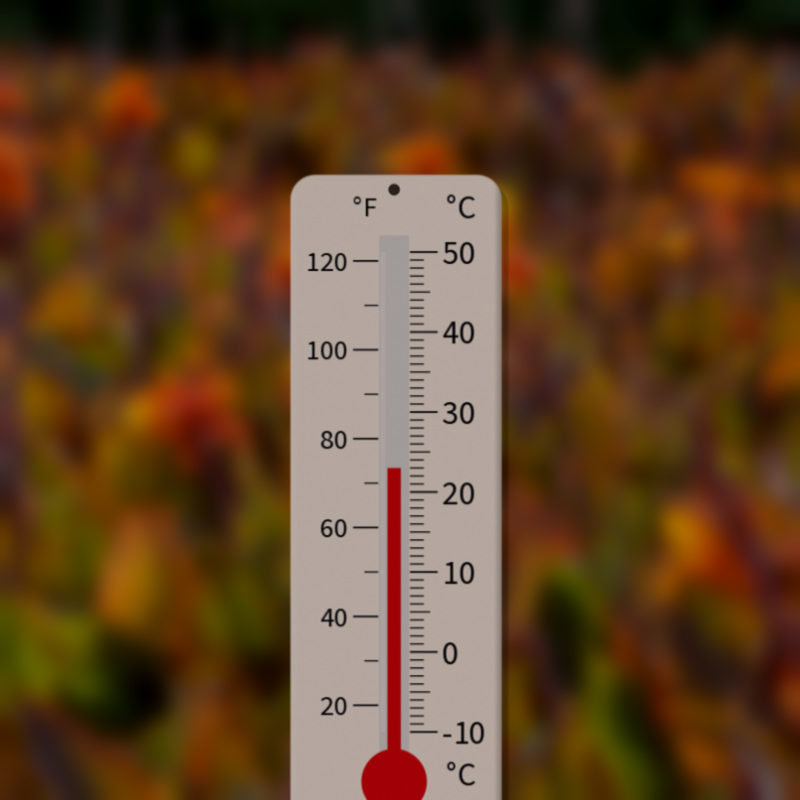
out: **23** °C
